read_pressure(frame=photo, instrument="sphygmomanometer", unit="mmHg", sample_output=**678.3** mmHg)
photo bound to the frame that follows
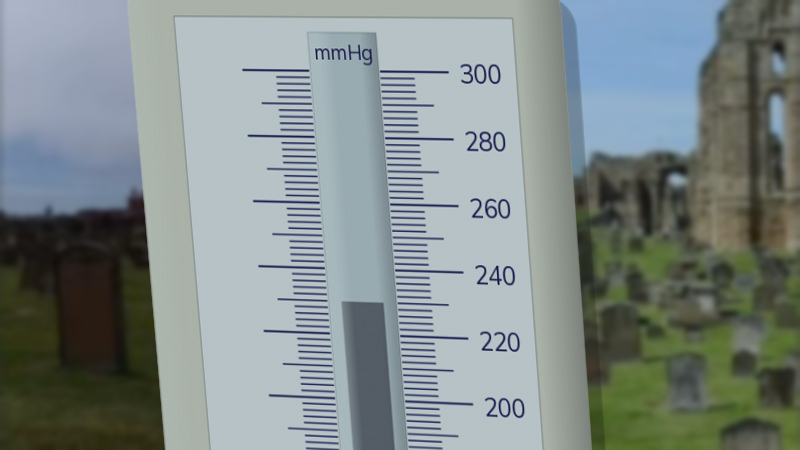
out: **230** mmHg
